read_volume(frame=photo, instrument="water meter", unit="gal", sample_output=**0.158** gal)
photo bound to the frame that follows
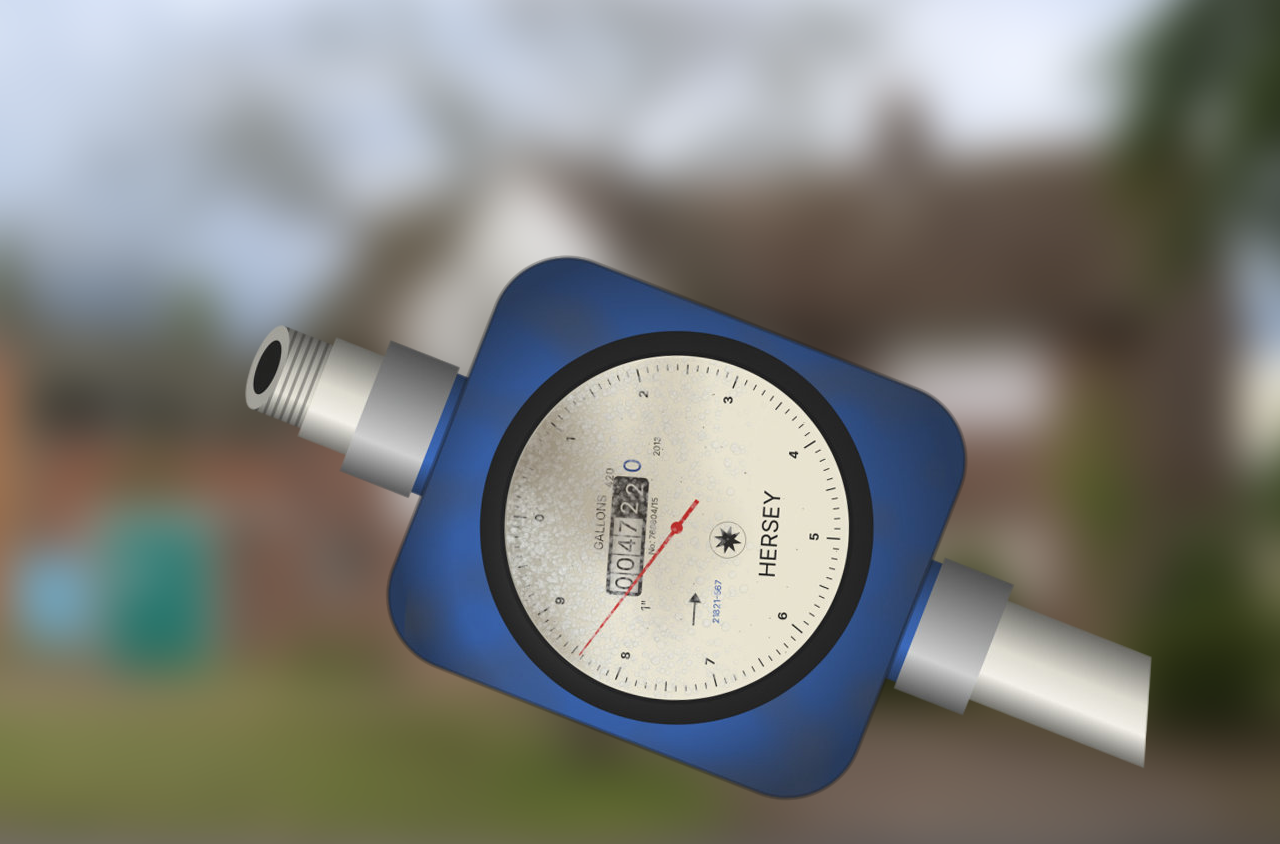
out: **47218.4** gal
